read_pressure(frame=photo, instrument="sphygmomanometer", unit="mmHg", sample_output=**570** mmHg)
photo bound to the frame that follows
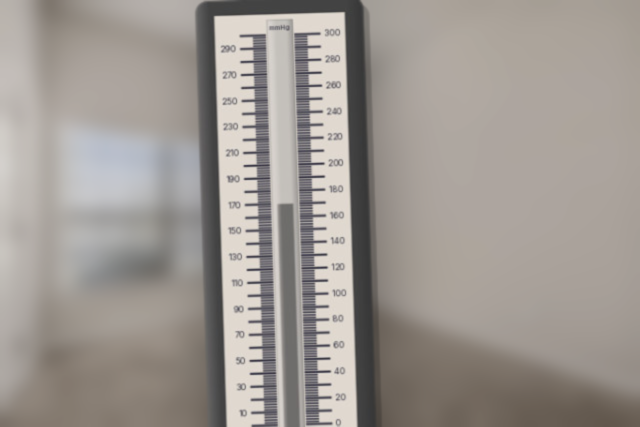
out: **170** mmHg
